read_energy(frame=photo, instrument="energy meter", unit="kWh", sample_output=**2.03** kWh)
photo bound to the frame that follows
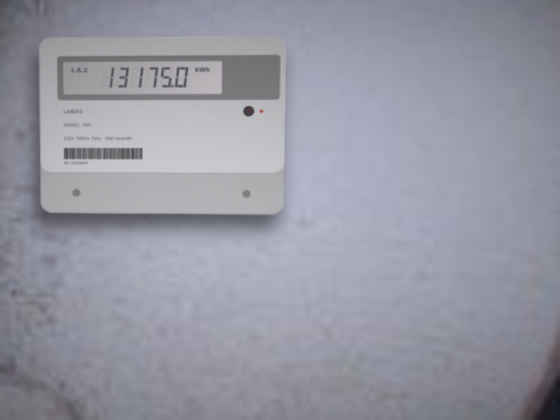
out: **13175.0** kWh
